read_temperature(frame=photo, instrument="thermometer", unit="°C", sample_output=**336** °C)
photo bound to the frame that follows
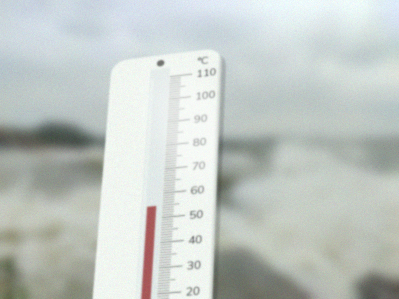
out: **55** °C
